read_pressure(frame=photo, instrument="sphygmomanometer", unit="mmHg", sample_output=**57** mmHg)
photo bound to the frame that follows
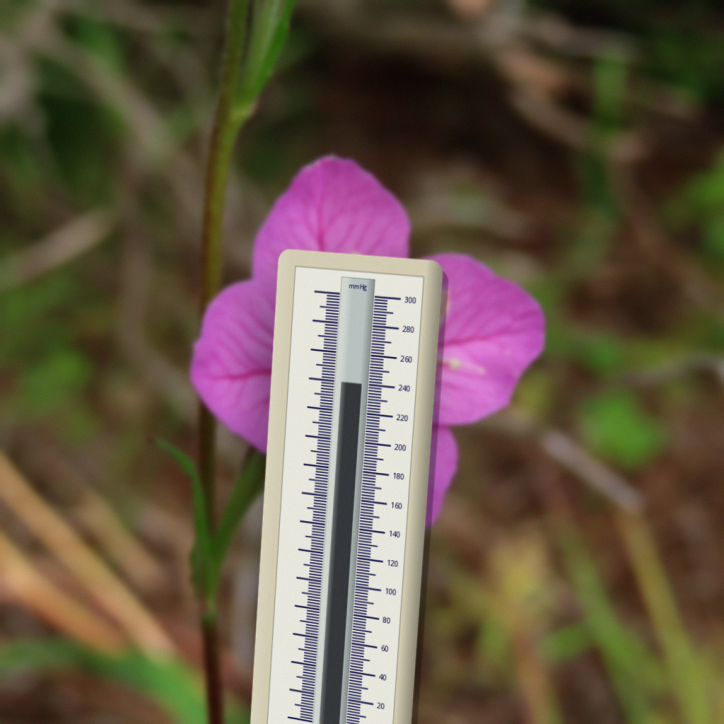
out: **240** mmHg
